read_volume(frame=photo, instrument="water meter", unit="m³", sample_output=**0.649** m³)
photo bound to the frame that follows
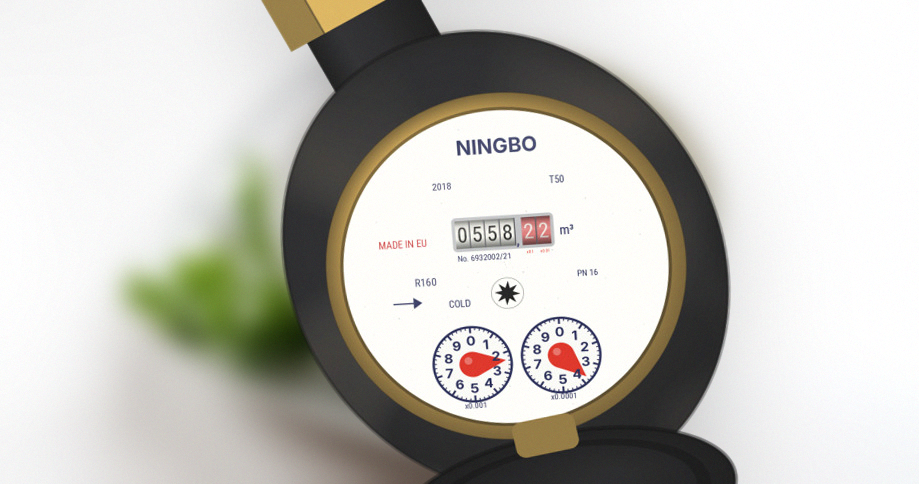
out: **558.2223** m³
